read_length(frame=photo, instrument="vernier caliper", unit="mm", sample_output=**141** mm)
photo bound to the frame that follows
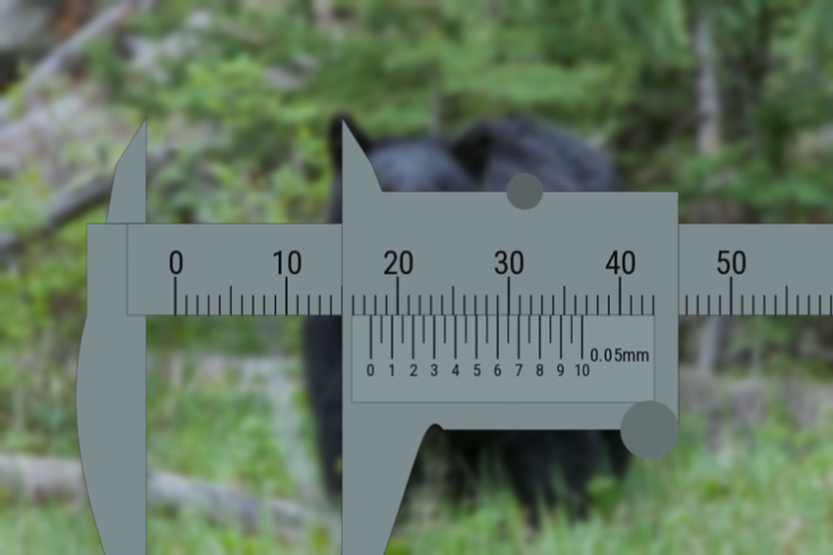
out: **17.6** mm
